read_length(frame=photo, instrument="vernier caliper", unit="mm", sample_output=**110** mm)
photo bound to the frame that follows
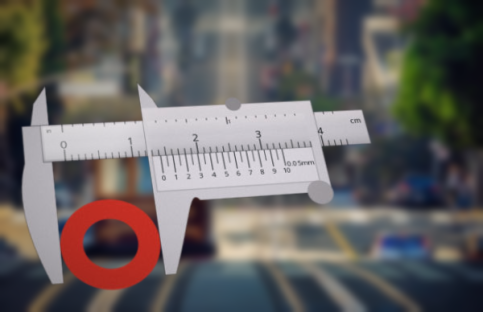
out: **14.2** mm
